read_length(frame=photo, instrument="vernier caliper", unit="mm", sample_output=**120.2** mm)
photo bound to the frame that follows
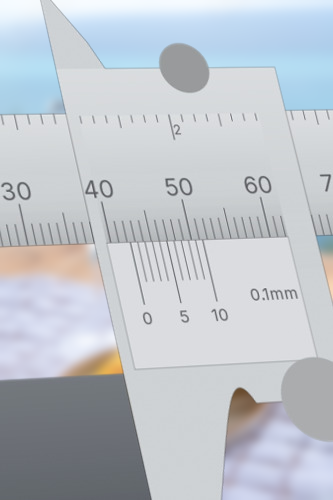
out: **42.4** mm
